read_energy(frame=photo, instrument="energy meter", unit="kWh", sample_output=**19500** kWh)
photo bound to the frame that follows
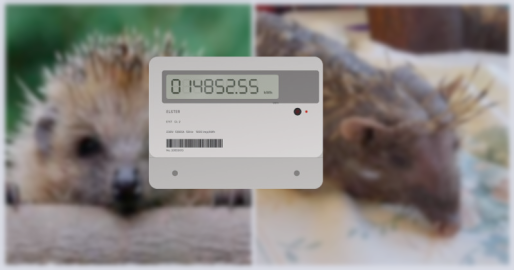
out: **14852.55** kWh
